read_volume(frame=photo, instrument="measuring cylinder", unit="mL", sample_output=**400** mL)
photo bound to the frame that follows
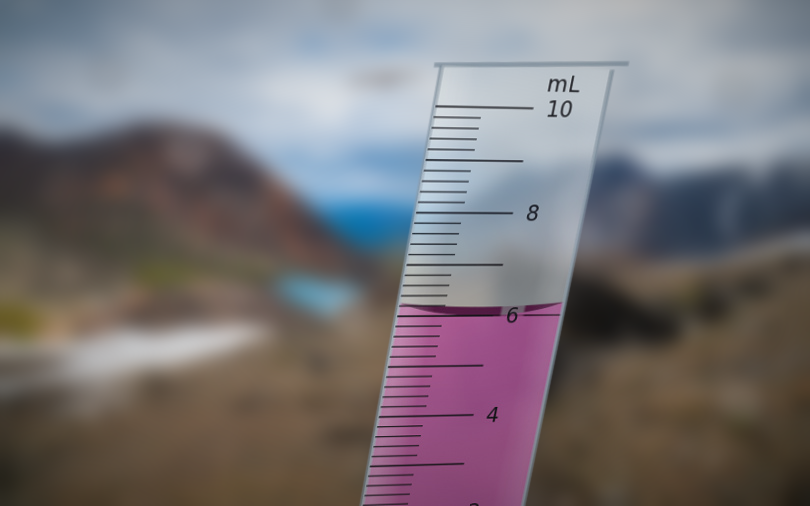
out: **6** mL
